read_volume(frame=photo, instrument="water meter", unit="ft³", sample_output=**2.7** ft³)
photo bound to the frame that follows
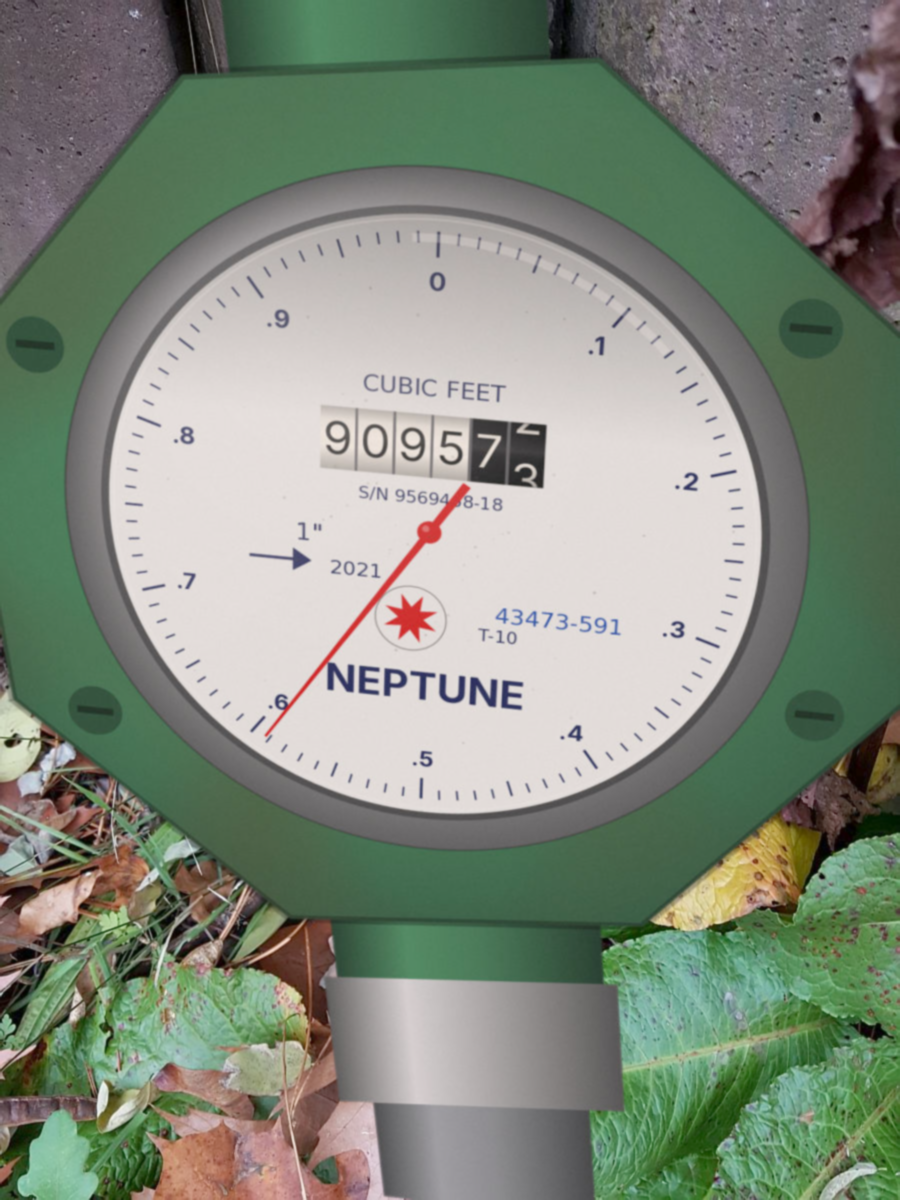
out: **909572.59** ft³
